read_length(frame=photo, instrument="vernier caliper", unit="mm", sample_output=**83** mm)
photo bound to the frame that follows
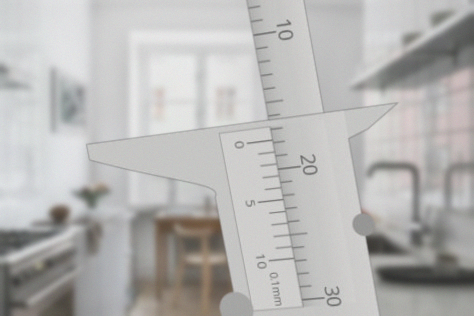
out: **17.8** mm
